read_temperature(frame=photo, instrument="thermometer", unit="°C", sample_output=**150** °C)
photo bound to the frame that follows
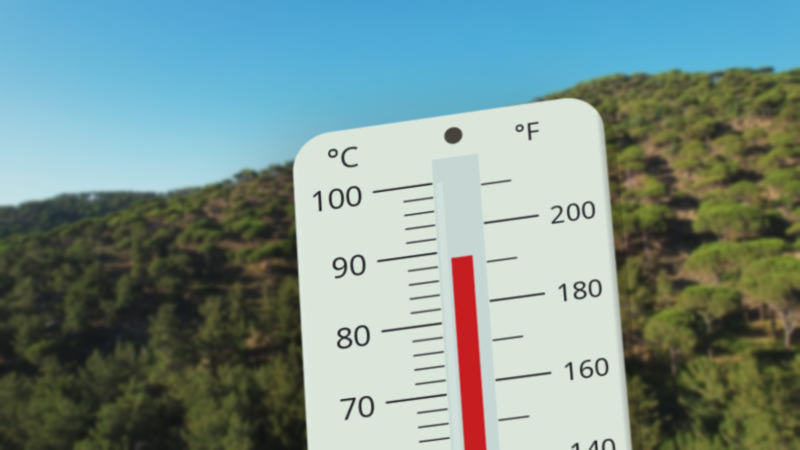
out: **89** °C
